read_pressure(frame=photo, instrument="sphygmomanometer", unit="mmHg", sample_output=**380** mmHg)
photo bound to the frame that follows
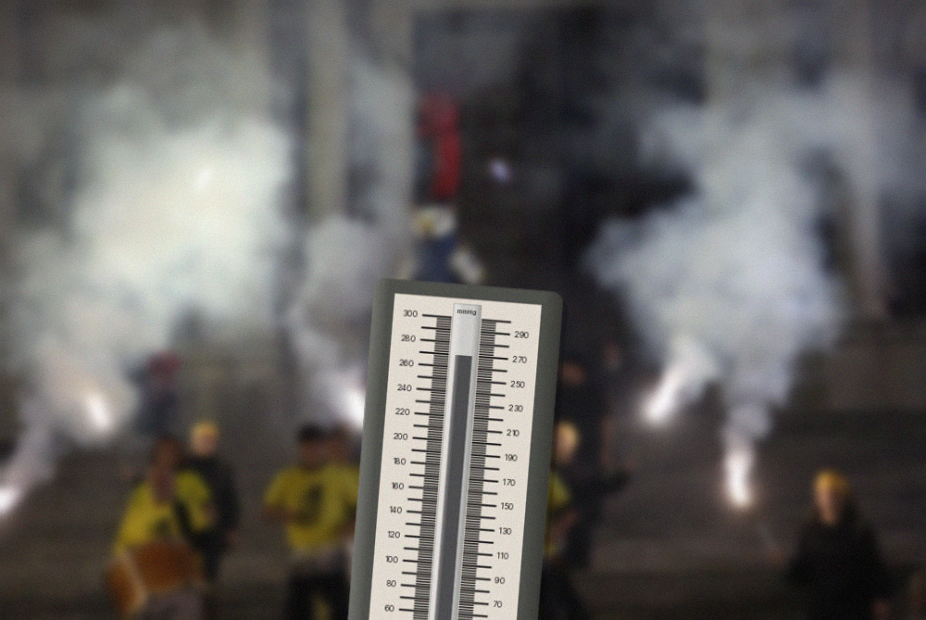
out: **270** mmHg
